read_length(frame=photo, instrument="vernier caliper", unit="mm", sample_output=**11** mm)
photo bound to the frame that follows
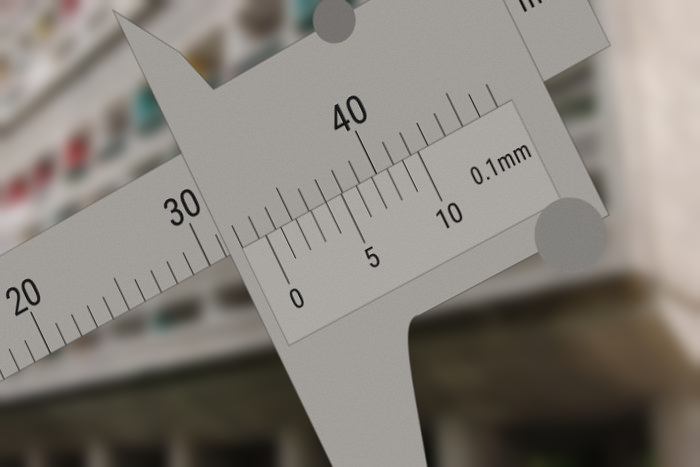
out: **33.4** mm
